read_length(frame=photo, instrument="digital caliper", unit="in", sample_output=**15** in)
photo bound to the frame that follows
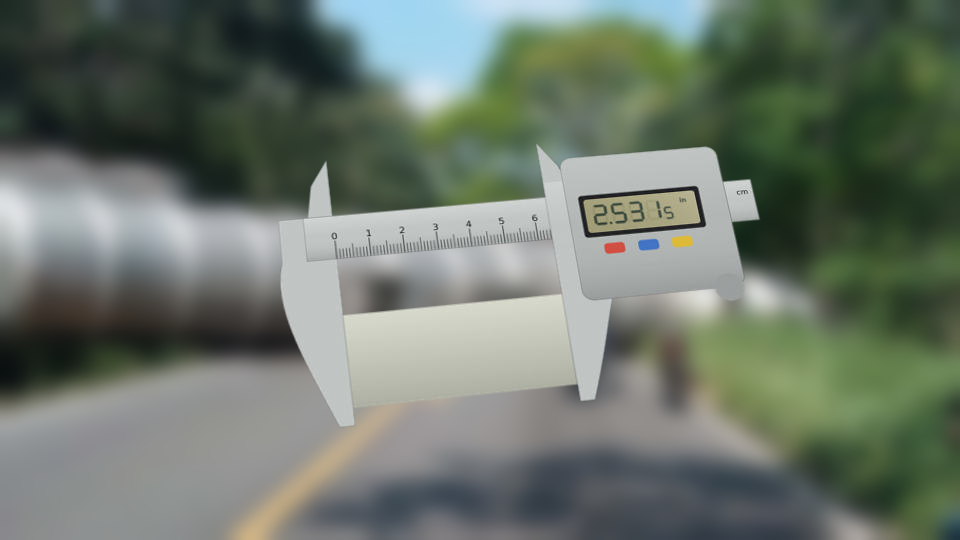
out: **2.5315** in
